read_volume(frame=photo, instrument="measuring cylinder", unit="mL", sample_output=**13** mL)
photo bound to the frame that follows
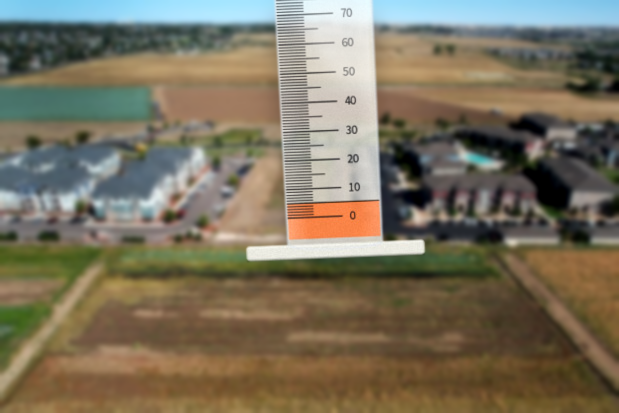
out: **5** mL
